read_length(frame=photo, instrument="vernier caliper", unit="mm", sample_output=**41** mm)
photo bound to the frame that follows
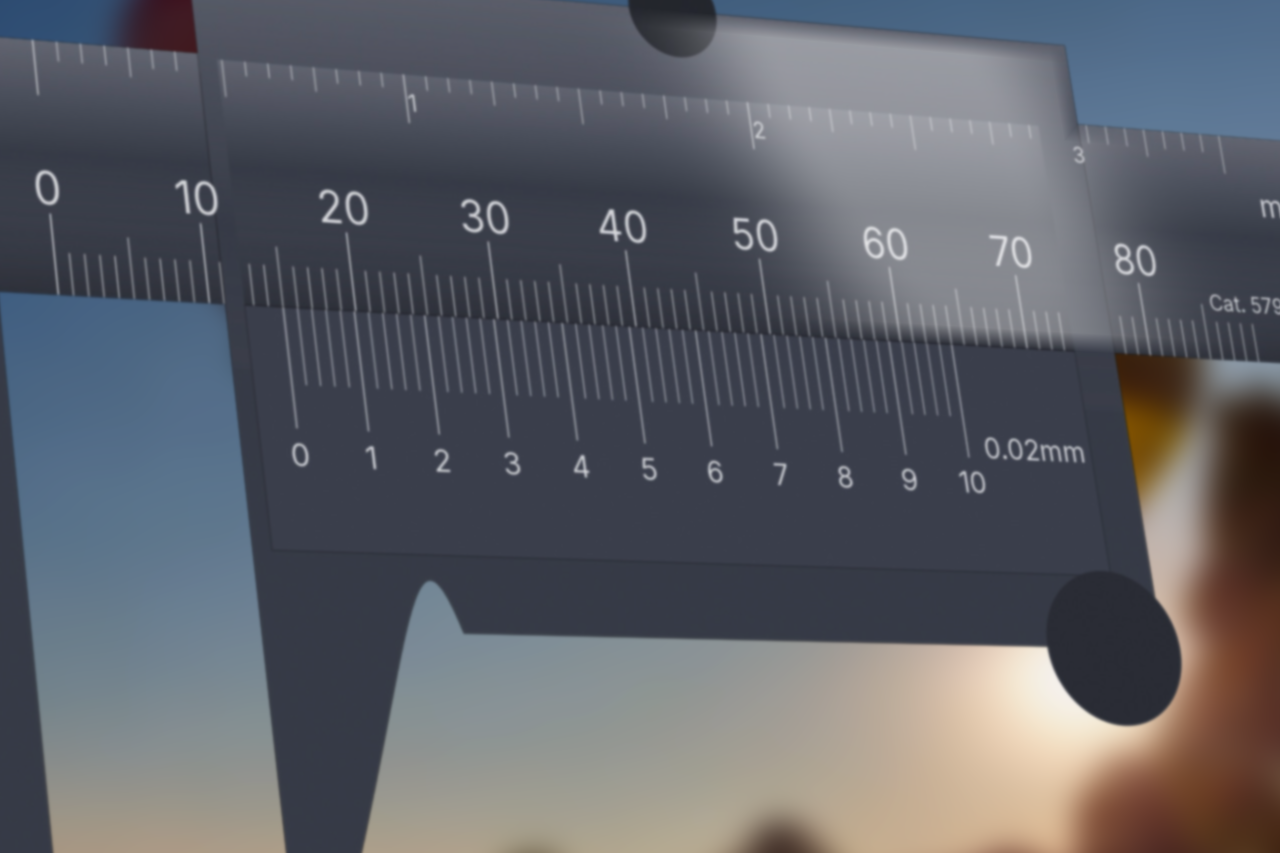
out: **15.0** mm
